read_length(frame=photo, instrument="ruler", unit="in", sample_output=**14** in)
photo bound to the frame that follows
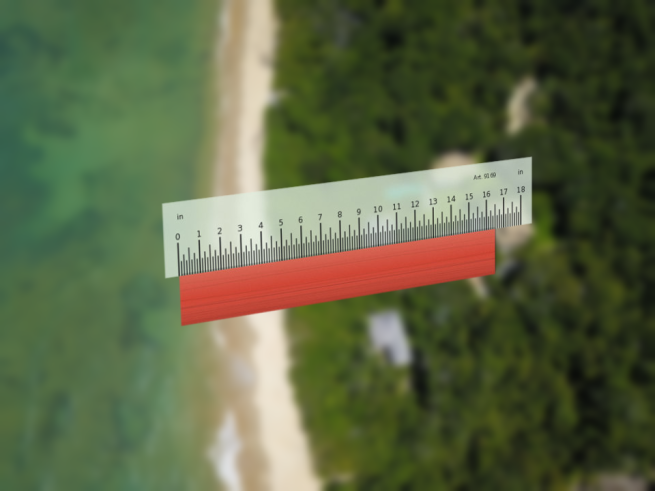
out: **16.5** in
